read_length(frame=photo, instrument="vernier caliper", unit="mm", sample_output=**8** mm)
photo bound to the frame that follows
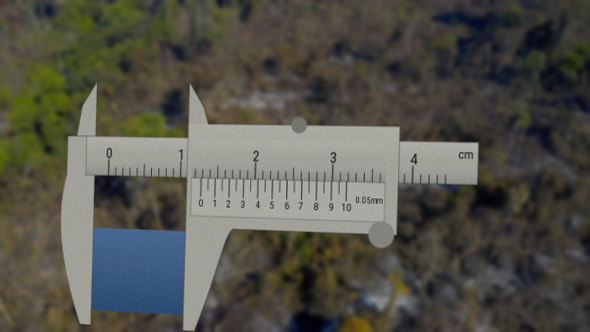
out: **12.8** mm
